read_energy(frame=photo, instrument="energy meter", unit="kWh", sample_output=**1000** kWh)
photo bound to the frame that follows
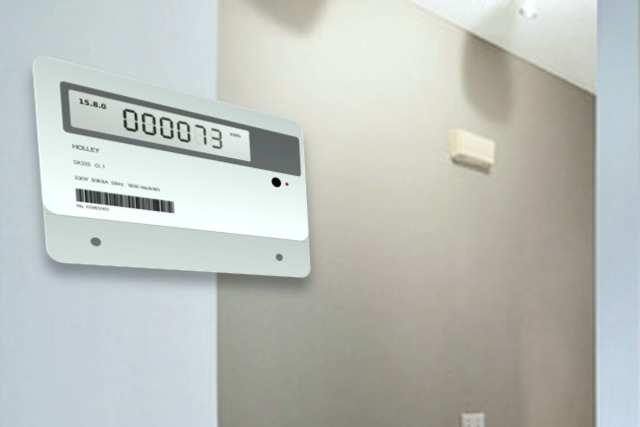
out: **73** kWh
